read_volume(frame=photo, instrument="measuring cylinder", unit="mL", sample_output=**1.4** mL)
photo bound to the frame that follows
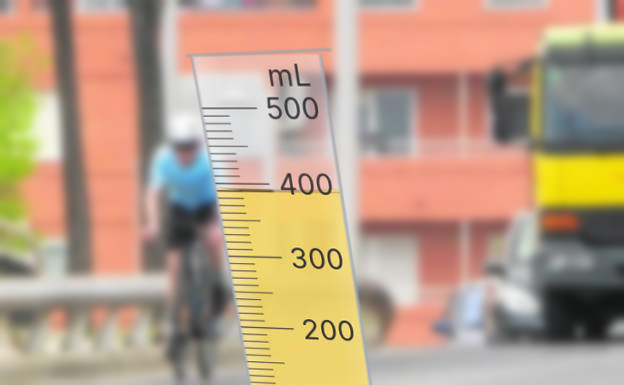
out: **390** mL
